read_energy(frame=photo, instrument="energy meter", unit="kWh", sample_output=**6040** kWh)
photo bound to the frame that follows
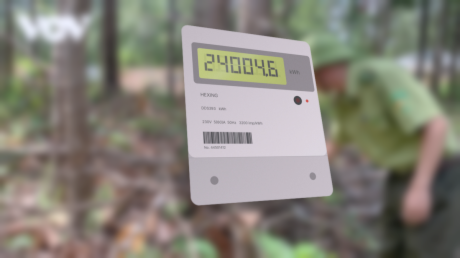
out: **24004.6** kWh
